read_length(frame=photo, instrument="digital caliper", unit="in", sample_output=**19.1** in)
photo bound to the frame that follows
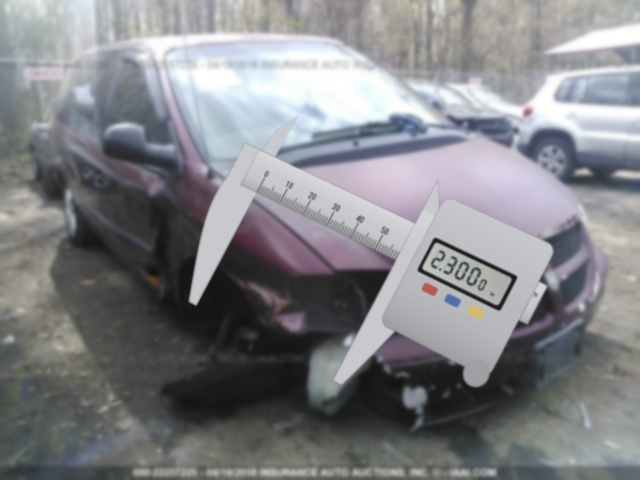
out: **2.3000** in
